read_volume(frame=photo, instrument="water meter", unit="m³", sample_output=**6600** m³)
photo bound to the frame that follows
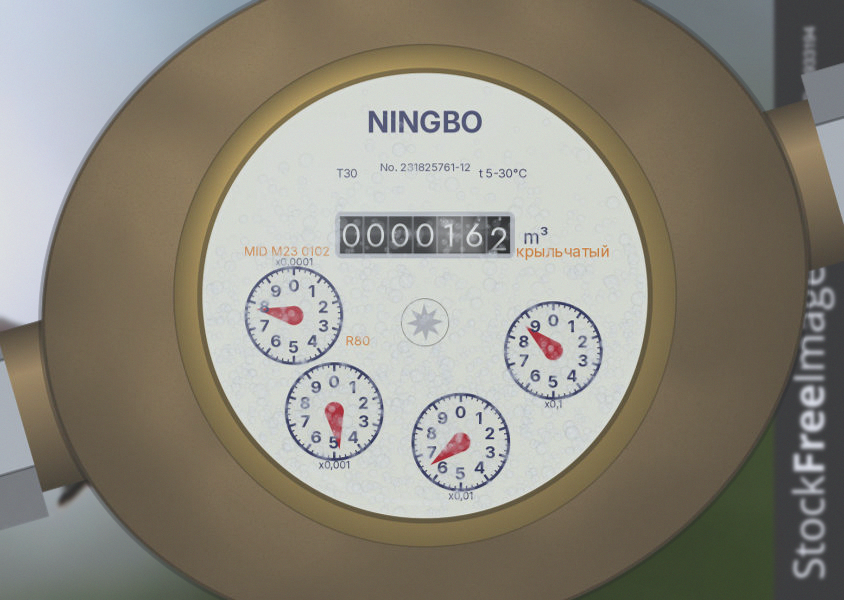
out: **161.8647** m³
